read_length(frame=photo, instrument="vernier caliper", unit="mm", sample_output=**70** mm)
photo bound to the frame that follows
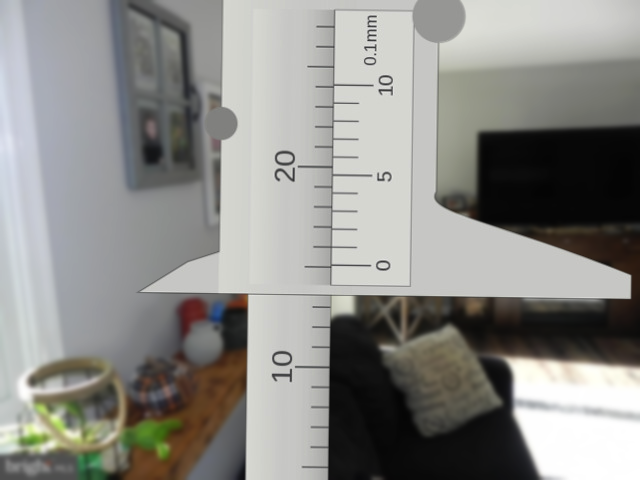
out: **15.1** mm
